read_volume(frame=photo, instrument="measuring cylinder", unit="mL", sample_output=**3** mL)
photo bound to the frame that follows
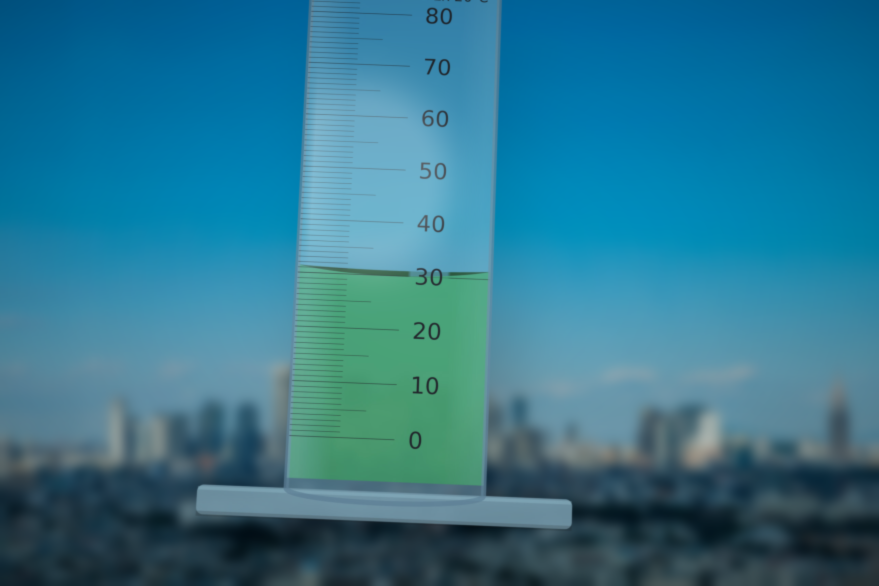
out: **30** mL
